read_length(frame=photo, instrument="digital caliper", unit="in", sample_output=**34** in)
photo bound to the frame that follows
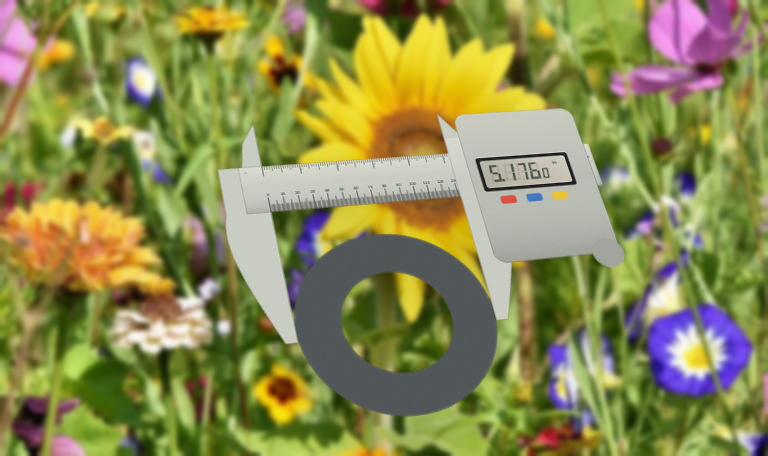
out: **5.1760** in
